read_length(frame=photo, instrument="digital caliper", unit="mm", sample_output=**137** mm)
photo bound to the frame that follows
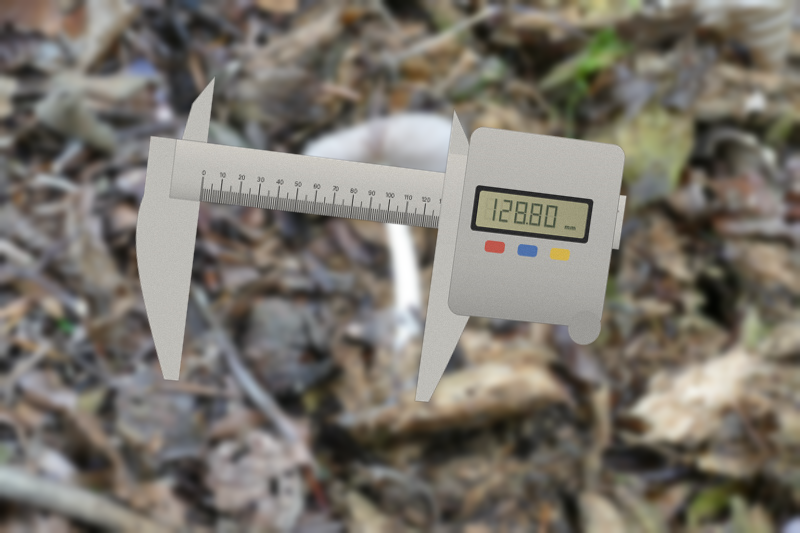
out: **128.80** mm
